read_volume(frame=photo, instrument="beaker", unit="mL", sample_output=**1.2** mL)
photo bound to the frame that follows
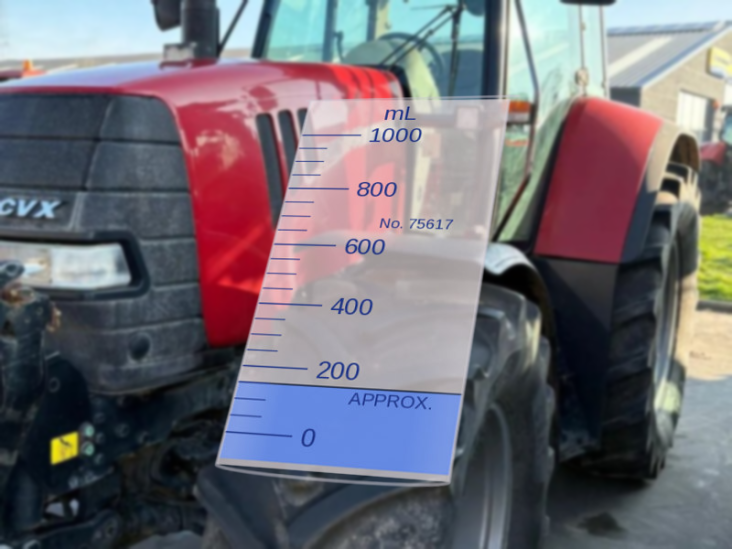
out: **150** mL
